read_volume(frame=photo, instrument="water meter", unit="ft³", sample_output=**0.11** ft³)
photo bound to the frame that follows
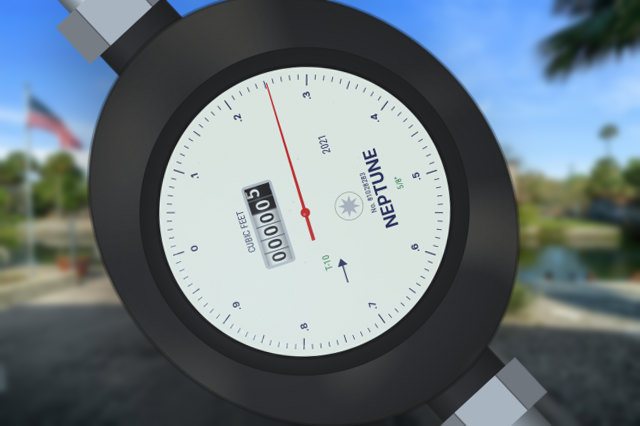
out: **5.25** ft³
